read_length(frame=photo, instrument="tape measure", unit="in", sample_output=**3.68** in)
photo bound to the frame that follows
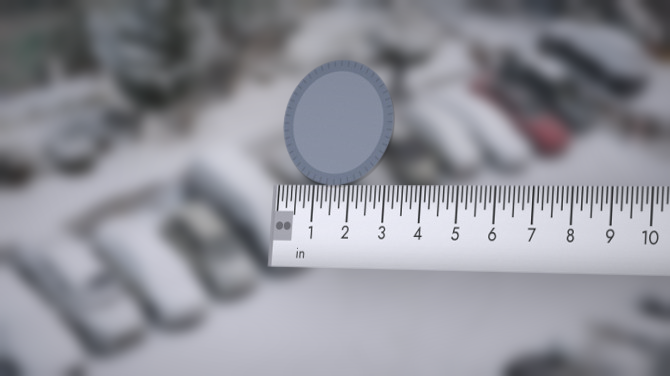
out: **3.125** in
